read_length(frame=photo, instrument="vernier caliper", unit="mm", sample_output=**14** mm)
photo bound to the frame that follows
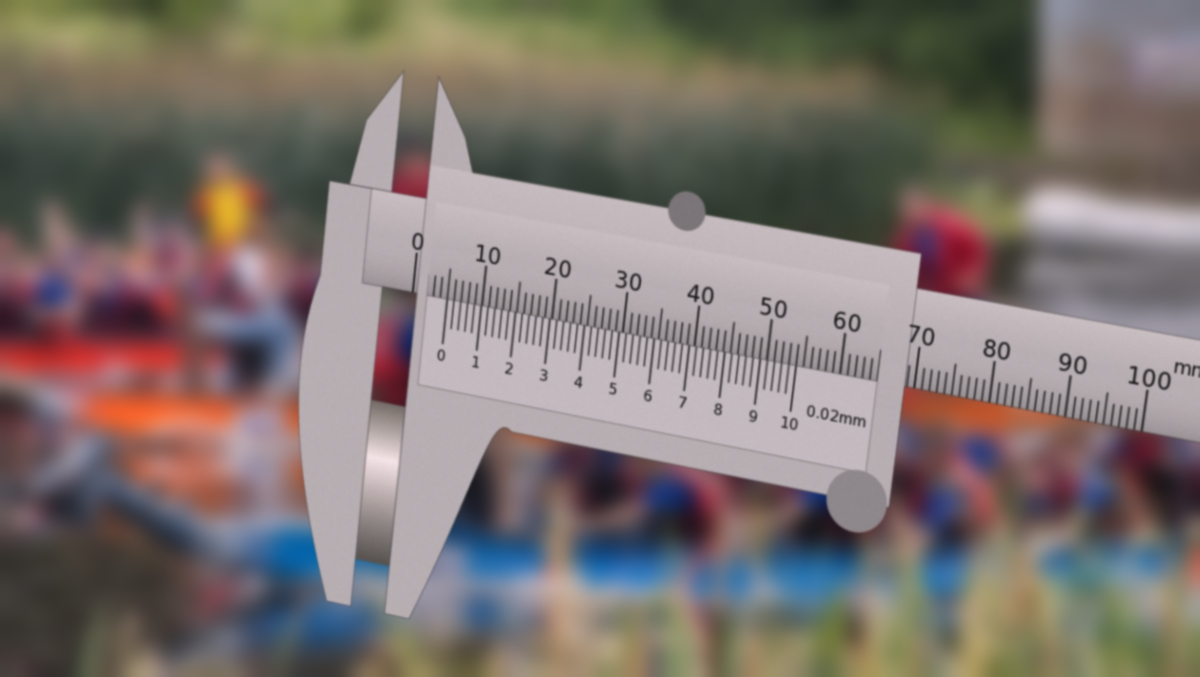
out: **5.0** mm
